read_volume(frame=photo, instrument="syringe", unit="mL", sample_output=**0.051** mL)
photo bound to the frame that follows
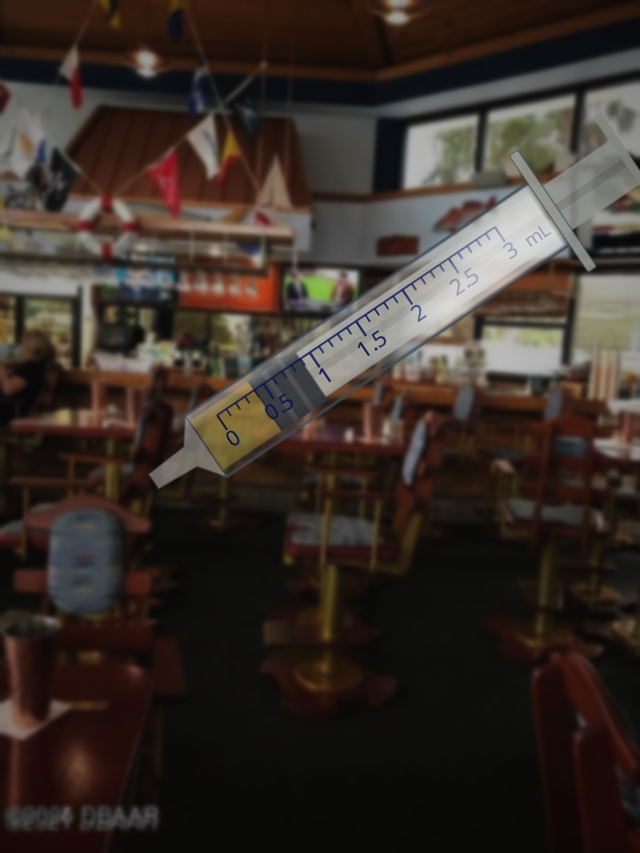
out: **0.4** mL
